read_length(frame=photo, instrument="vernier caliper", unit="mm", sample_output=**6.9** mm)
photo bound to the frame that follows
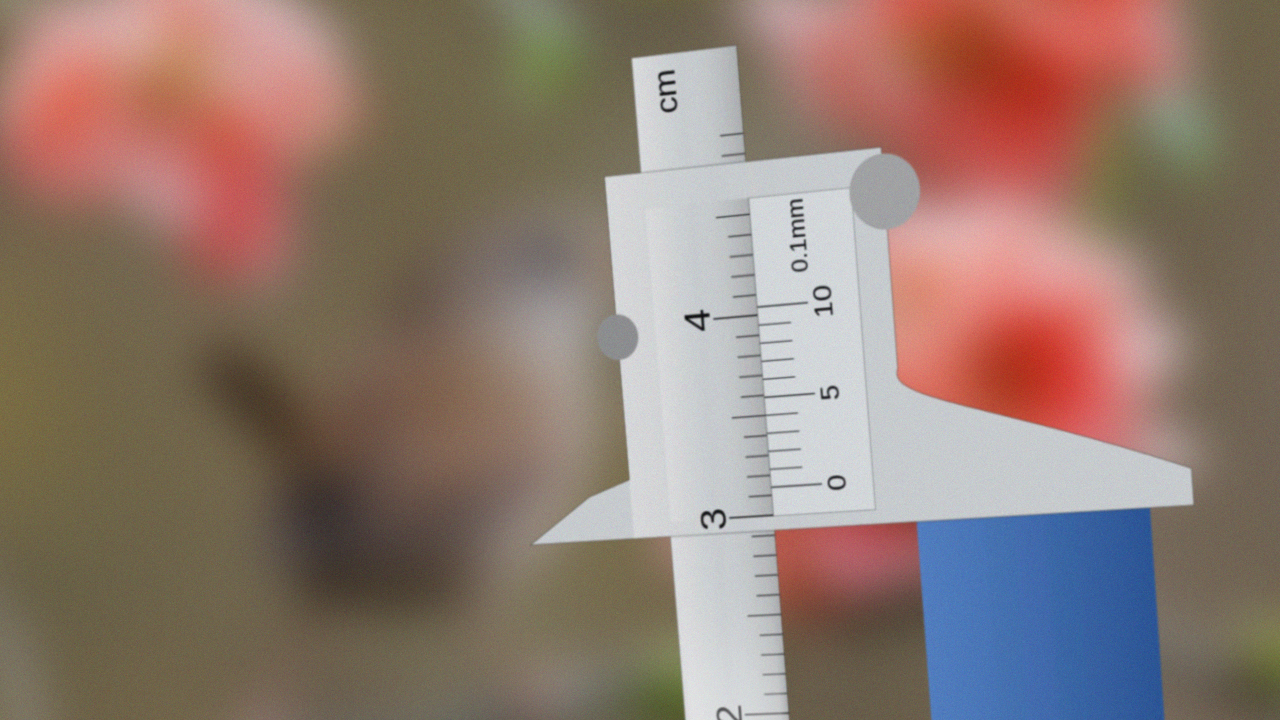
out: **31.4** mm
